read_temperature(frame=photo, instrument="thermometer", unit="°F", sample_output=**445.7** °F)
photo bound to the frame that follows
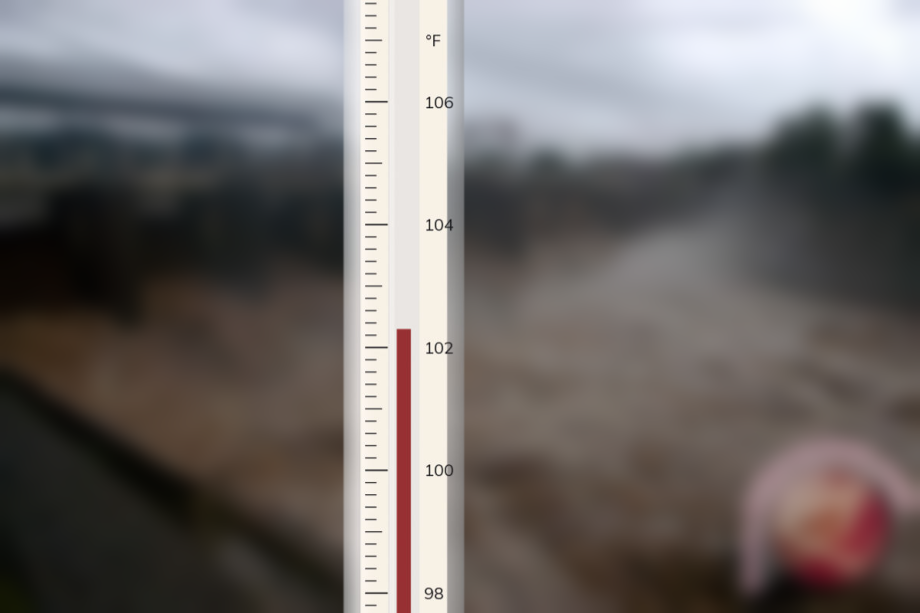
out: **102.3** °F
